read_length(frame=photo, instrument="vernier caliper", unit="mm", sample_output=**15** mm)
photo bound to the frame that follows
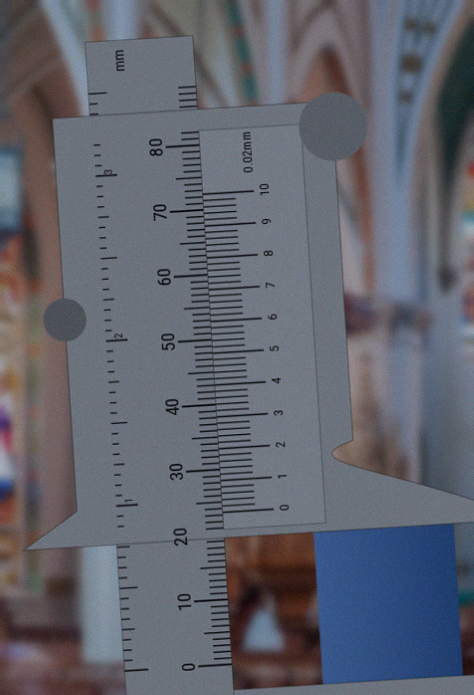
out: **23.4** mm
